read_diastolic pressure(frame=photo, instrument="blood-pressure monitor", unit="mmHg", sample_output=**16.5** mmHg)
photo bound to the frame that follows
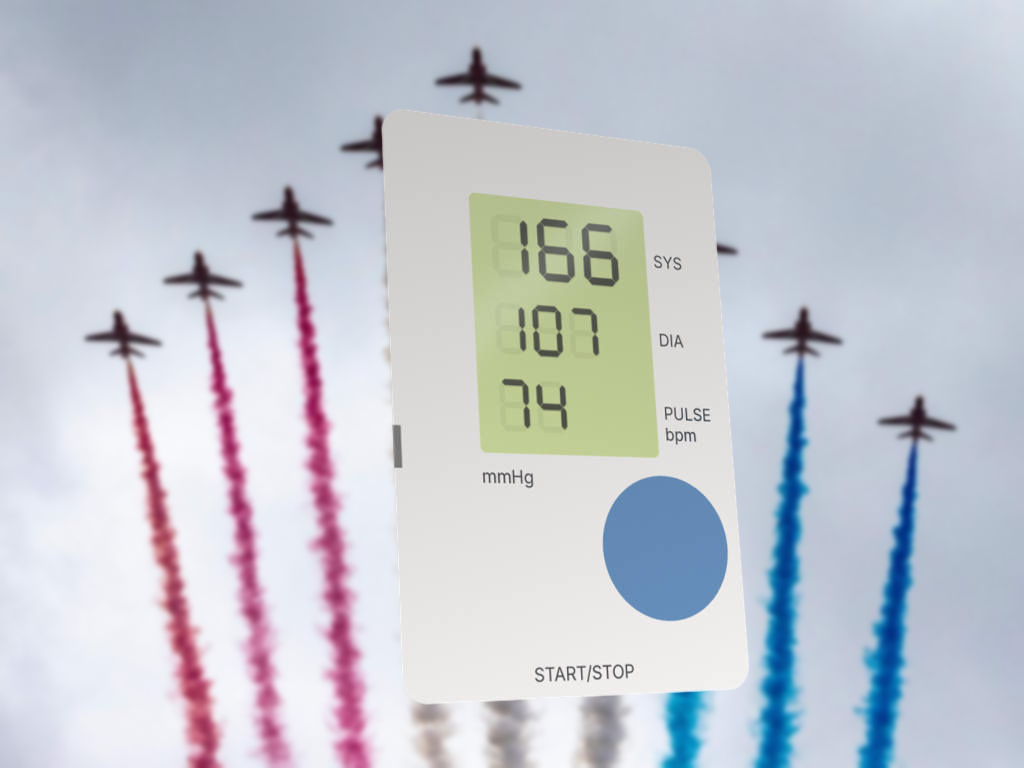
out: **107** mmHg
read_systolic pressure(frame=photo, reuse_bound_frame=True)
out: **166** mmHg
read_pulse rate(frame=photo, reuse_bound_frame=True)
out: **74** bpm
